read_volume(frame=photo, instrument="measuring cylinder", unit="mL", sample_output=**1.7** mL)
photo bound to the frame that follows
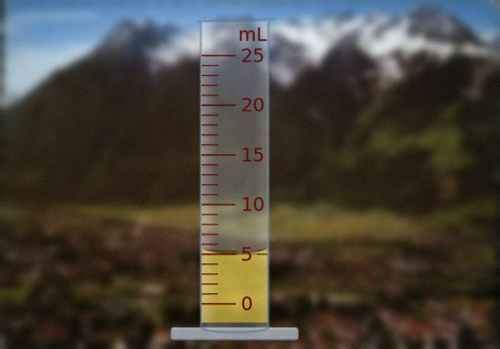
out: **5** mL
